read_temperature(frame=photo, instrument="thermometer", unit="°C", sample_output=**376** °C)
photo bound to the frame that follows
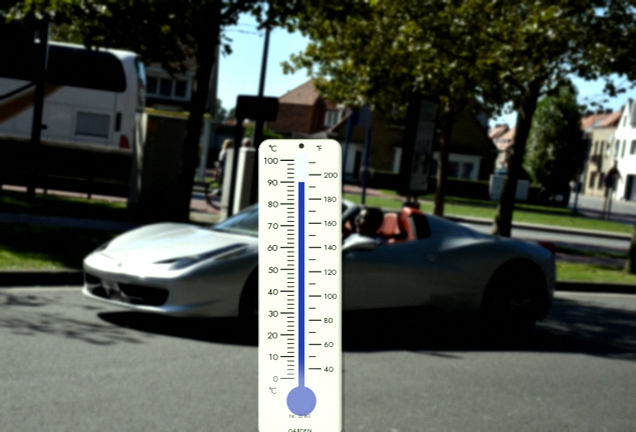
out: **90** °C
